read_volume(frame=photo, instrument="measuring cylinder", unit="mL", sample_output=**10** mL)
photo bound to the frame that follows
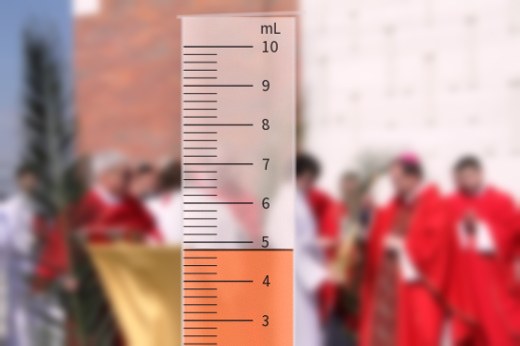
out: **4.8** mL
